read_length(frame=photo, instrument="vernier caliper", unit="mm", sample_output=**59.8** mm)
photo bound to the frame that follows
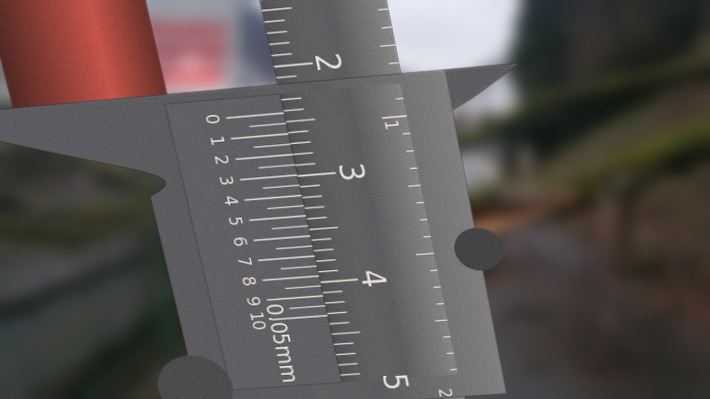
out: **24.2** mm
